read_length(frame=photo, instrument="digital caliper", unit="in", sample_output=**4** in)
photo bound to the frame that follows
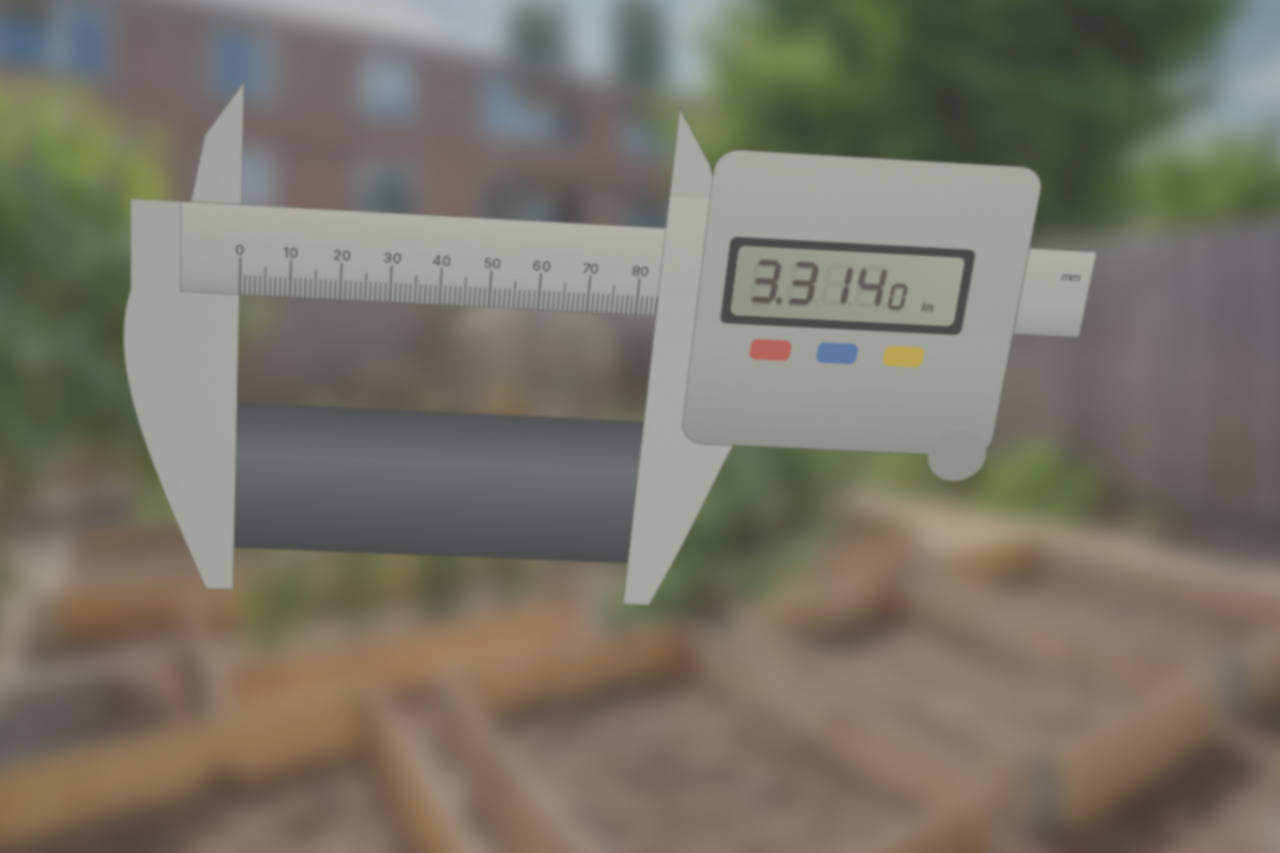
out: **3.3140** in
